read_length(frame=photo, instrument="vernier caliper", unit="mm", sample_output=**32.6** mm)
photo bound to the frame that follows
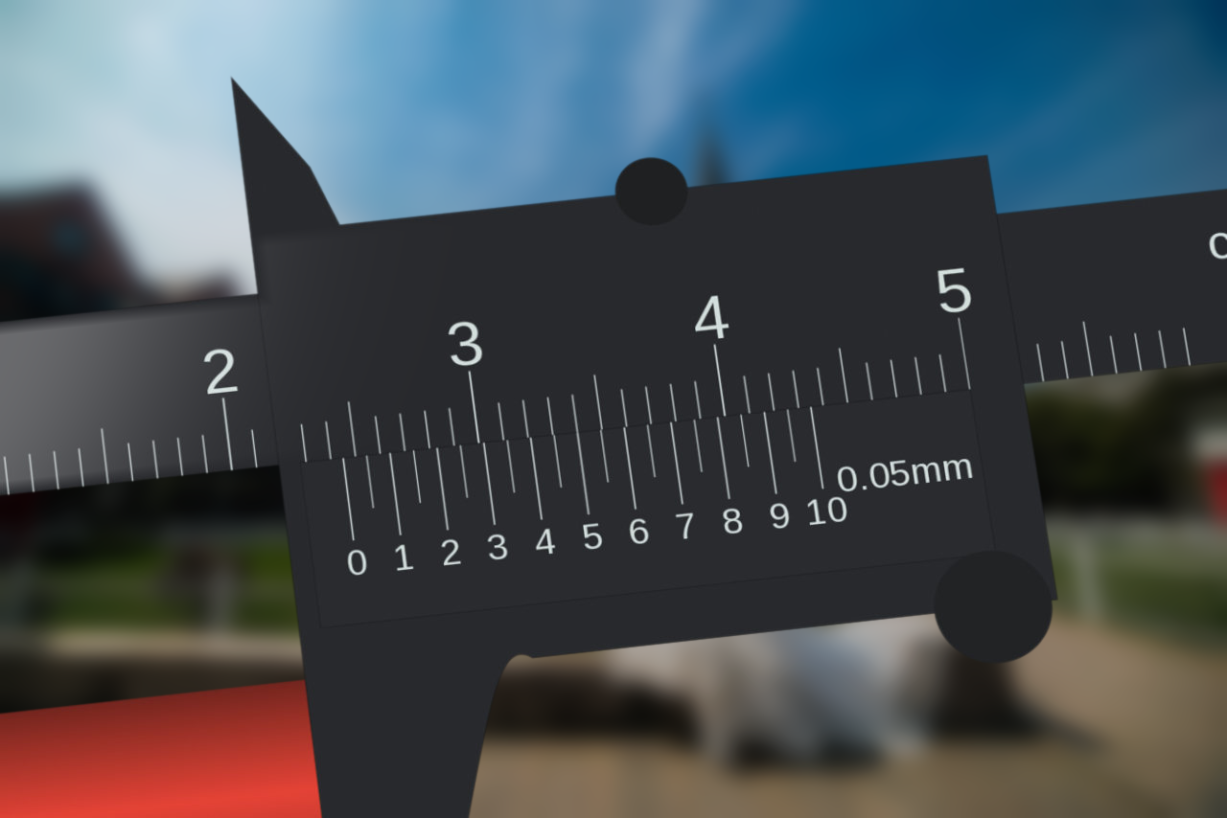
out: **24.50** mm
